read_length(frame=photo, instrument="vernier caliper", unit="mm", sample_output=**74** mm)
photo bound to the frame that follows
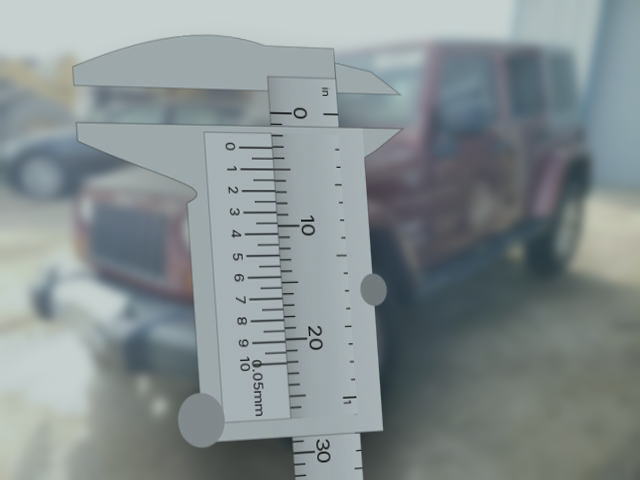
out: **3.1** mm
